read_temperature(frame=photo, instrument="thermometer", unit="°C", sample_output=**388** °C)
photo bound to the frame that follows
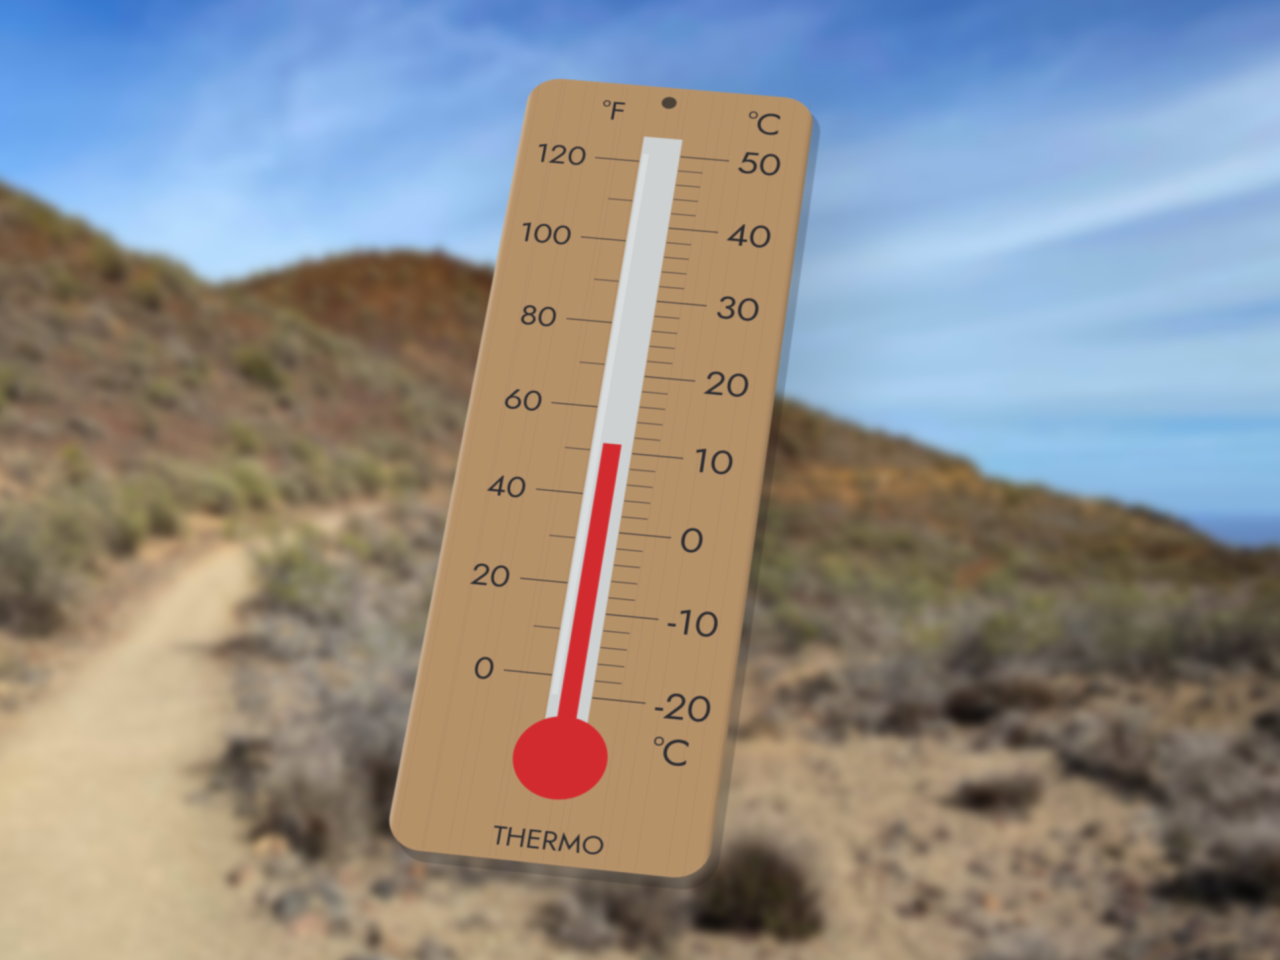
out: **11** °C
